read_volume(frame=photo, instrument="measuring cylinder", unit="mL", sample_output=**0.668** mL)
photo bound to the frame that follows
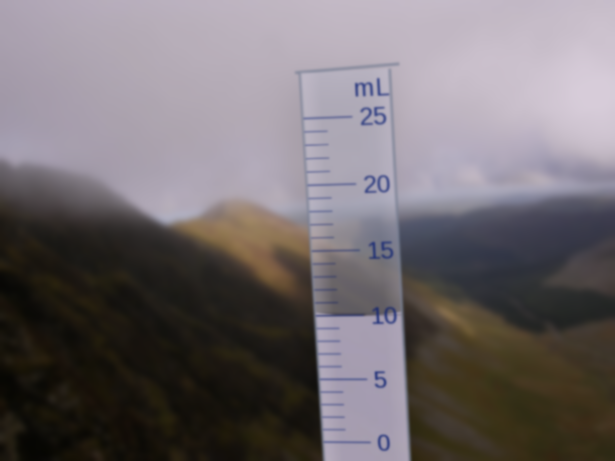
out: **10** mL
